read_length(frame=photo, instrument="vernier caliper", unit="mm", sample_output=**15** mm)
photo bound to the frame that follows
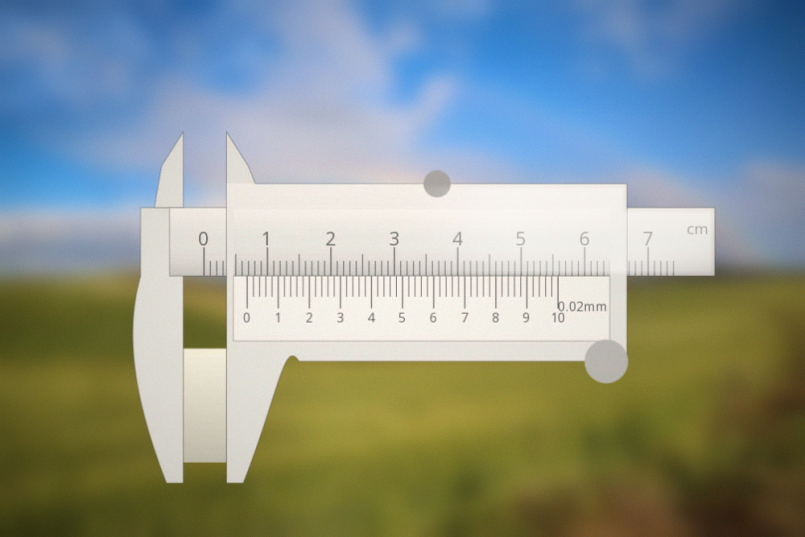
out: **6.8** mm
